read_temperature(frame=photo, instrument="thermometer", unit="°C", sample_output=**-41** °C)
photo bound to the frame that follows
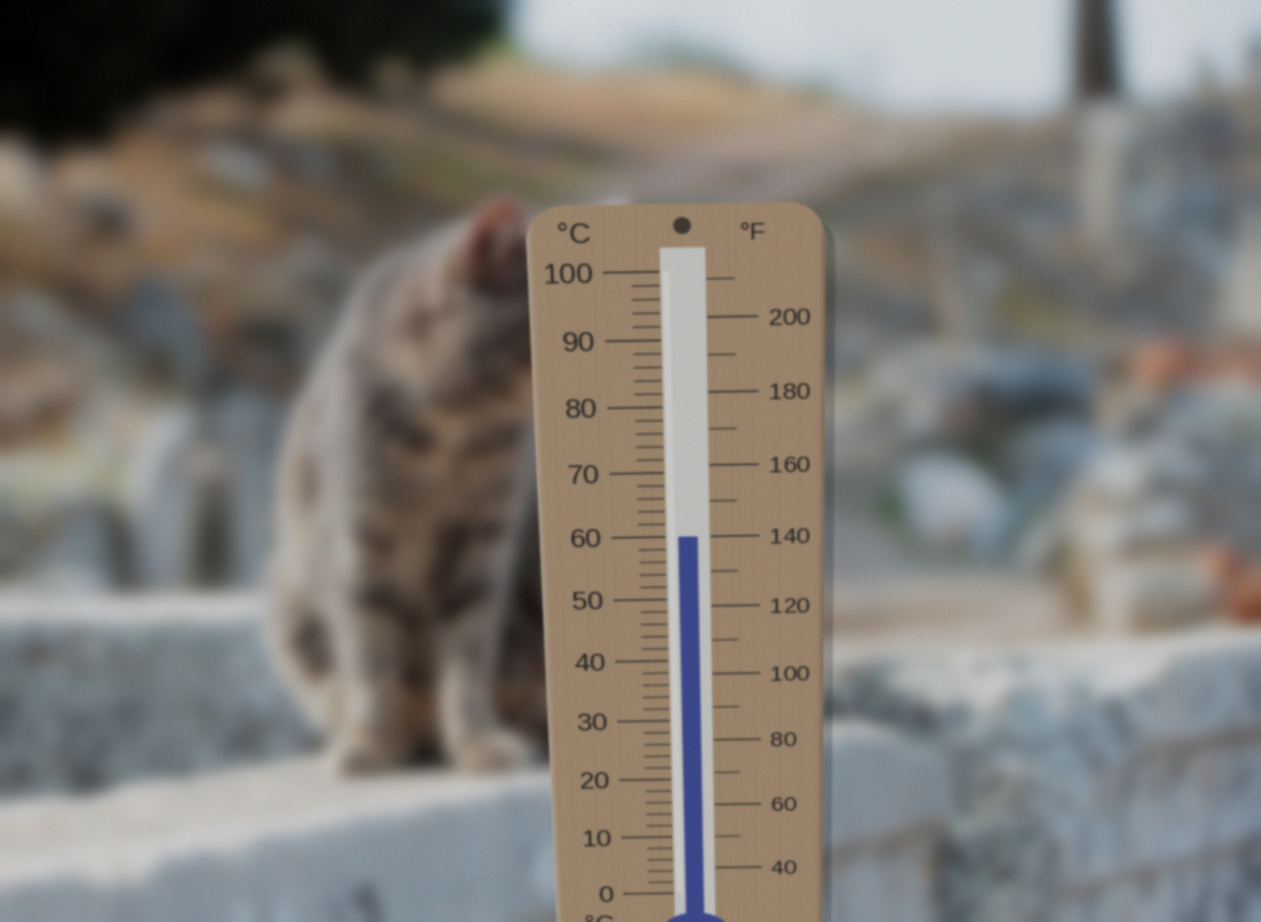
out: **60** °C
